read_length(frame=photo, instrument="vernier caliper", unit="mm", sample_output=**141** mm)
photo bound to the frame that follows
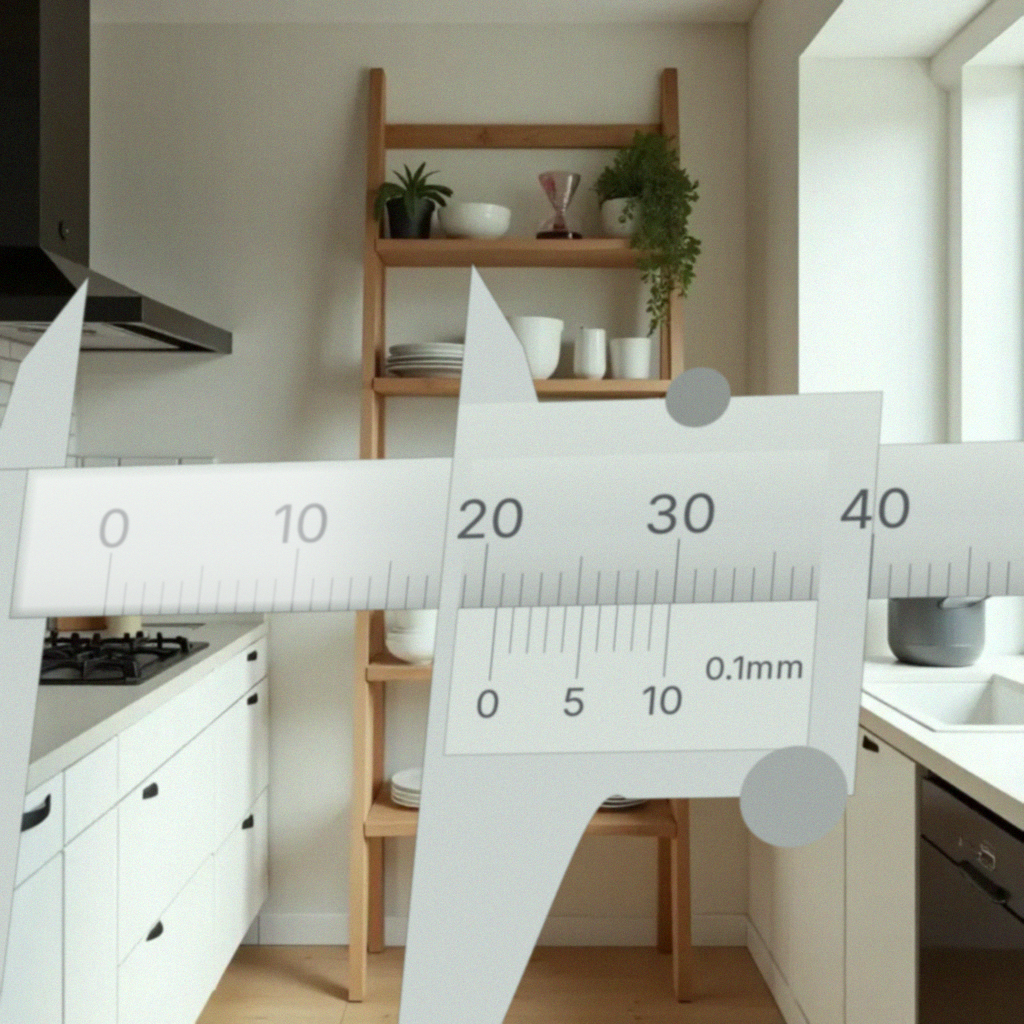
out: **20.8** mm
